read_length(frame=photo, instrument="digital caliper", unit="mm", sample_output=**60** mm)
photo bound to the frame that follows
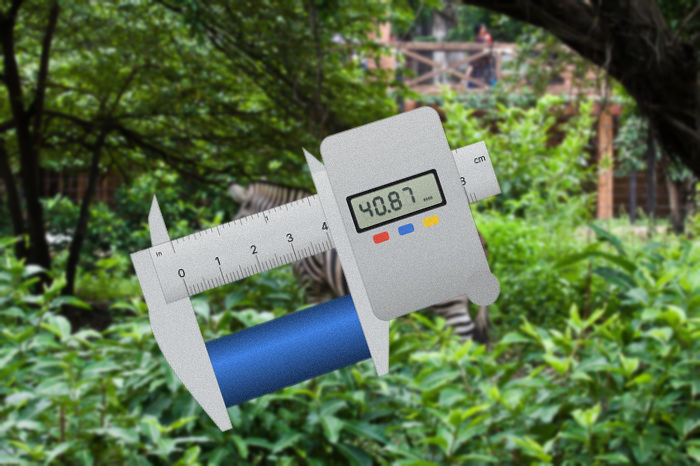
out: **40.87** mm
